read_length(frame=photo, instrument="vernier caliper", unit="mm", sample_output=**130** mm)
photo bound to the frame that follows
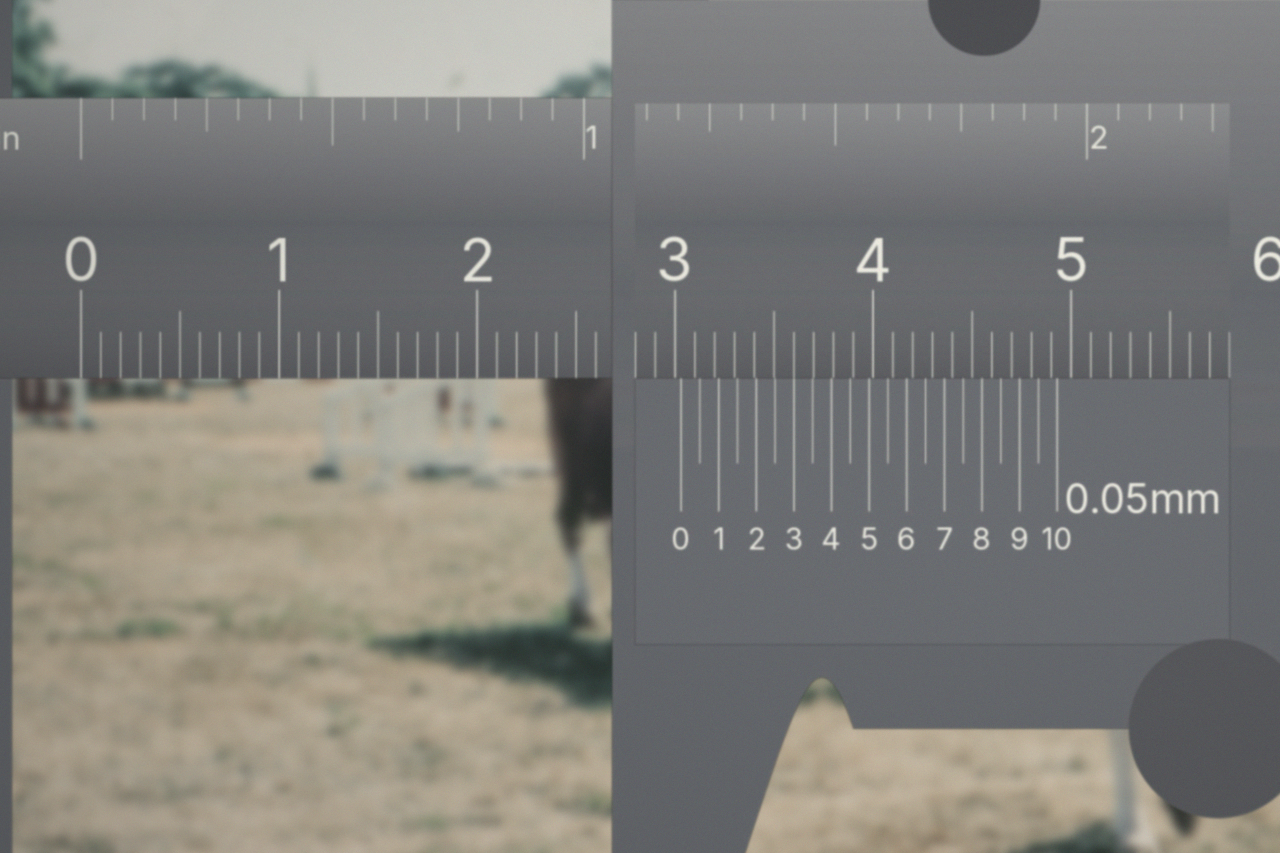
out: **30.3** mm
